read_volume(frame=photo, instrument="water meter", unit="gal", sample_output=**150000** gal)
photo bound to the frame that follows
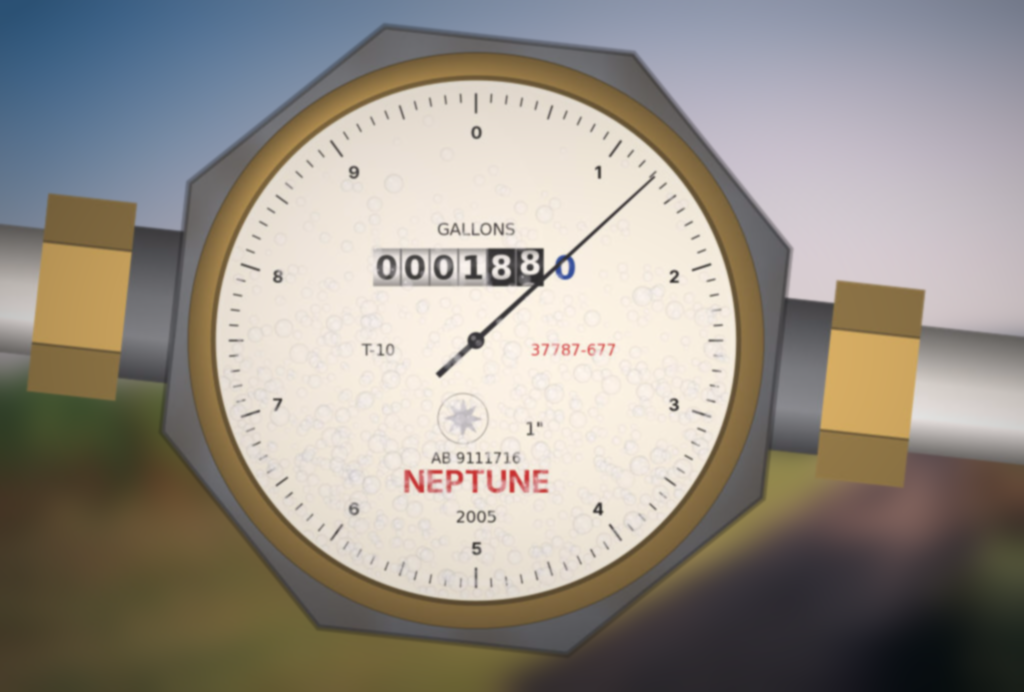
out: **1881.3** gal
